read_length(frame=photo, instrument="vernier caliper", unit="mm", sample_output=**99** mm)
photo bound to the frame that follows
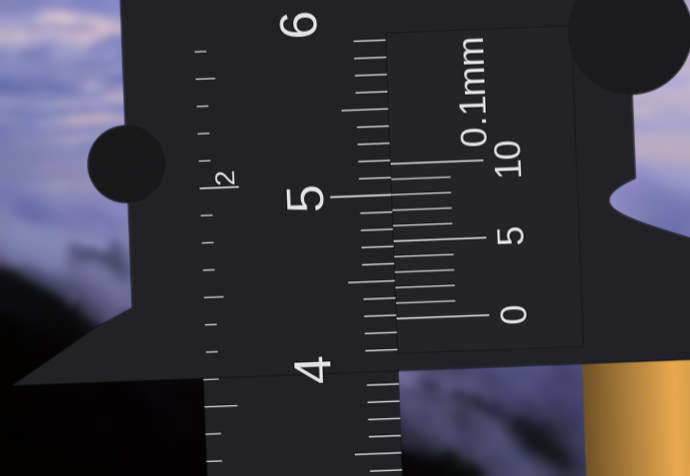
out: **42.8** mm
